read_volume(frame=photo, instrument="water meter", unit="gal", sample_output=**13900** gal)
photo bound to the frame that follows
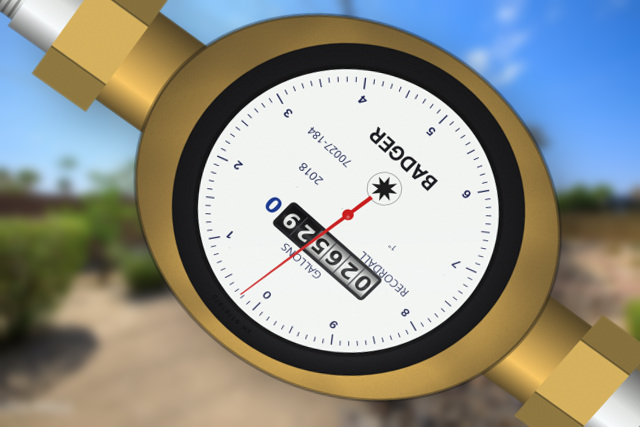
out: **265290.2** gal
